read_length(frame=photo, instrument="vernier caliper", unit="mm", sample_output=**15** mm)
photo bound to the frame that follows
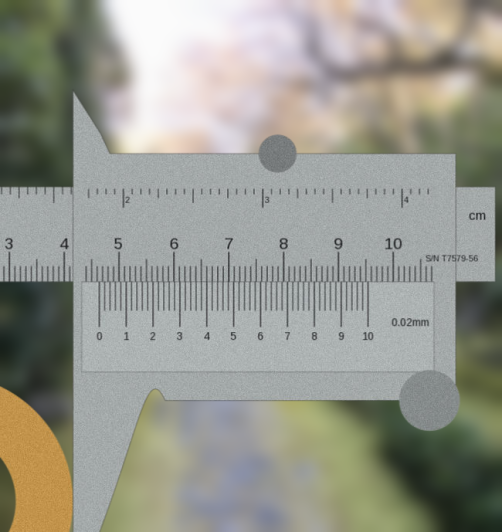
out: **46.4** mm
